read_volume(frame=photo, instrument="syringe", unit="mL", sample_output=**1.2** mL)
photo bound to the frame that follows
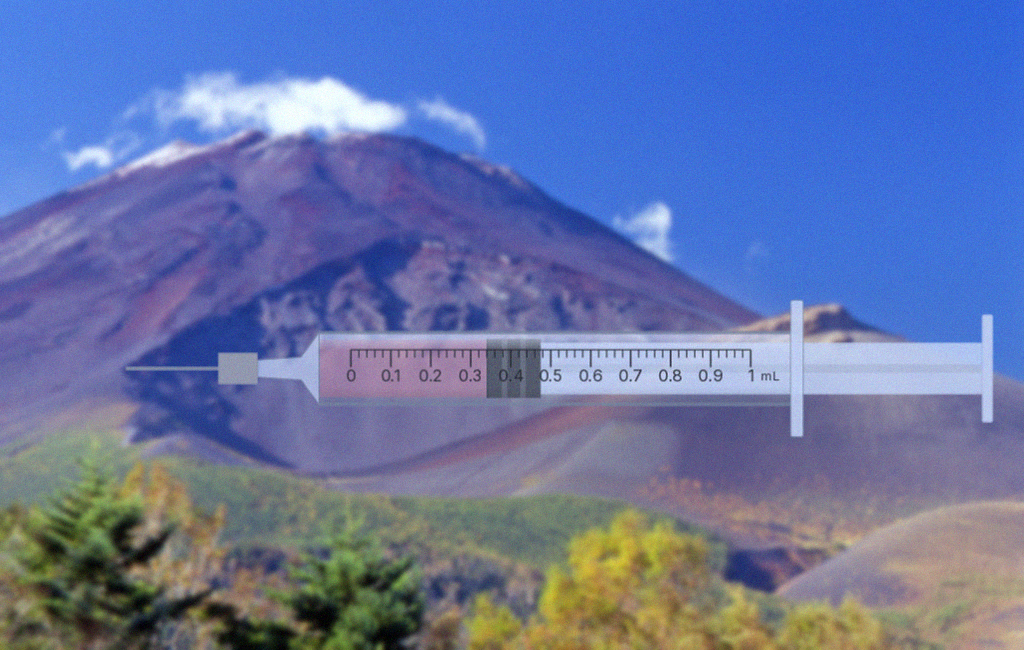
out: **0.34** mL
